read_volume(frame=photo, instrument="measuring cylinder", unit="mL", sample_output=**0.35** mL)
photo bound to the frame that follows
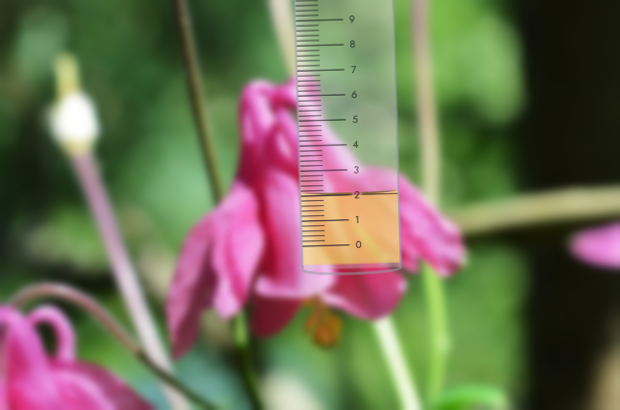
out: **2** mL
